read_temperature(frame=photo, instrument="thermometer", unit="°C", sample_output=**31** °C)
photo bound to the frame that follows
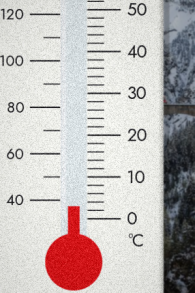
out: **3** °C
